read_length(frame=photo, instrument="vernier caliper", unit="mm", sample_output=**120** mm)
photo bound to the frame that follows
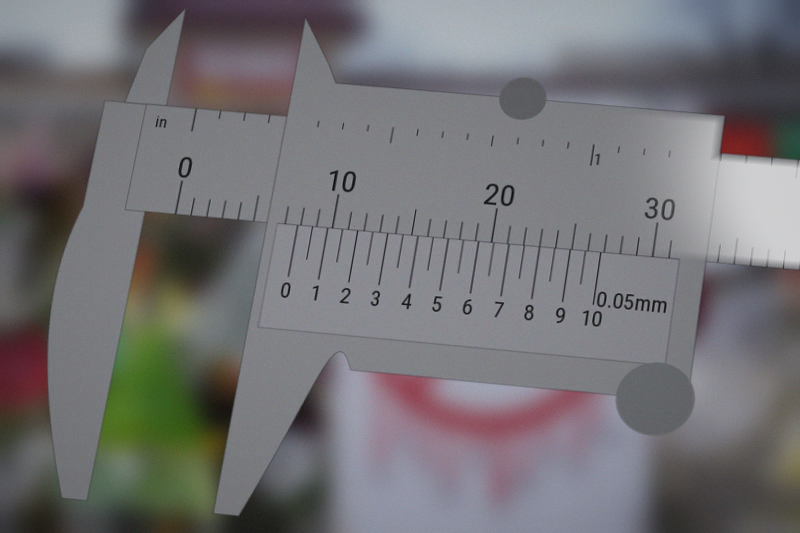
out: **7.8** mm
